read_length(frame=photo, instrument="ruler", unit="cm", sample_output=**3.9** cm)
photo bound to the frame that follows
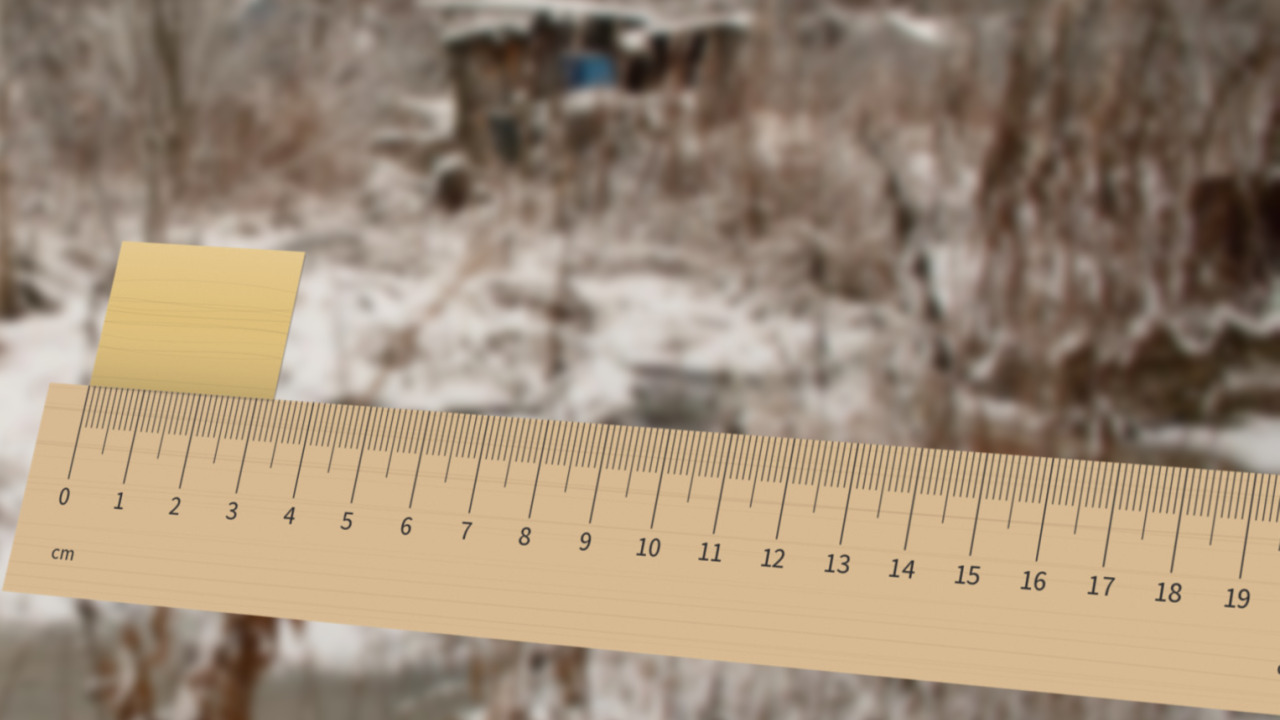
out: **3.3** cm
